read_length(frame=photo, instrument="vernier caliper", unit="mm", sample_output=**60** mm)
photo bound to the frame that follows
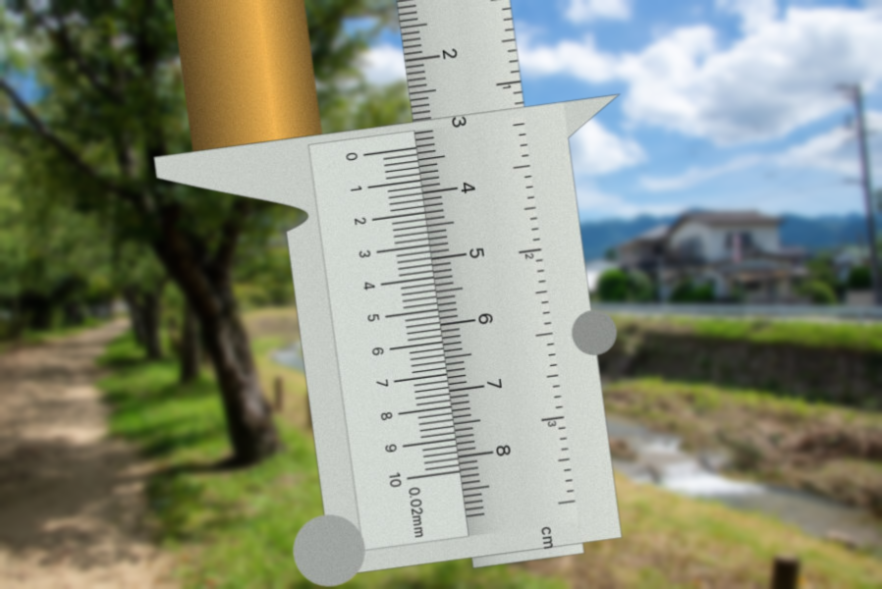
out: **33.2** mm
